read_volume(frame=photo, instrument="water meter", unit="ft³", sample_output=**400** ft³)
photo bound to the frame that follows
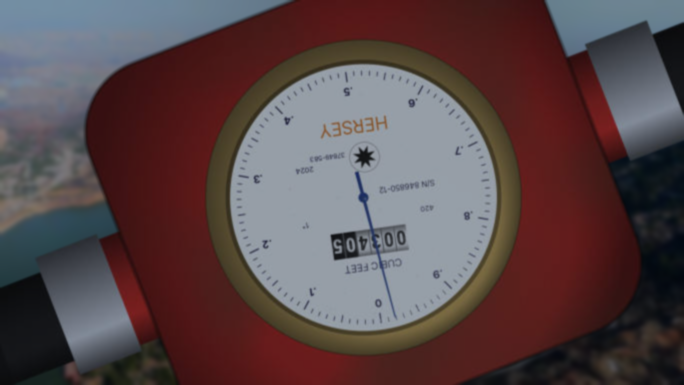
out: **3404.98** ft³
